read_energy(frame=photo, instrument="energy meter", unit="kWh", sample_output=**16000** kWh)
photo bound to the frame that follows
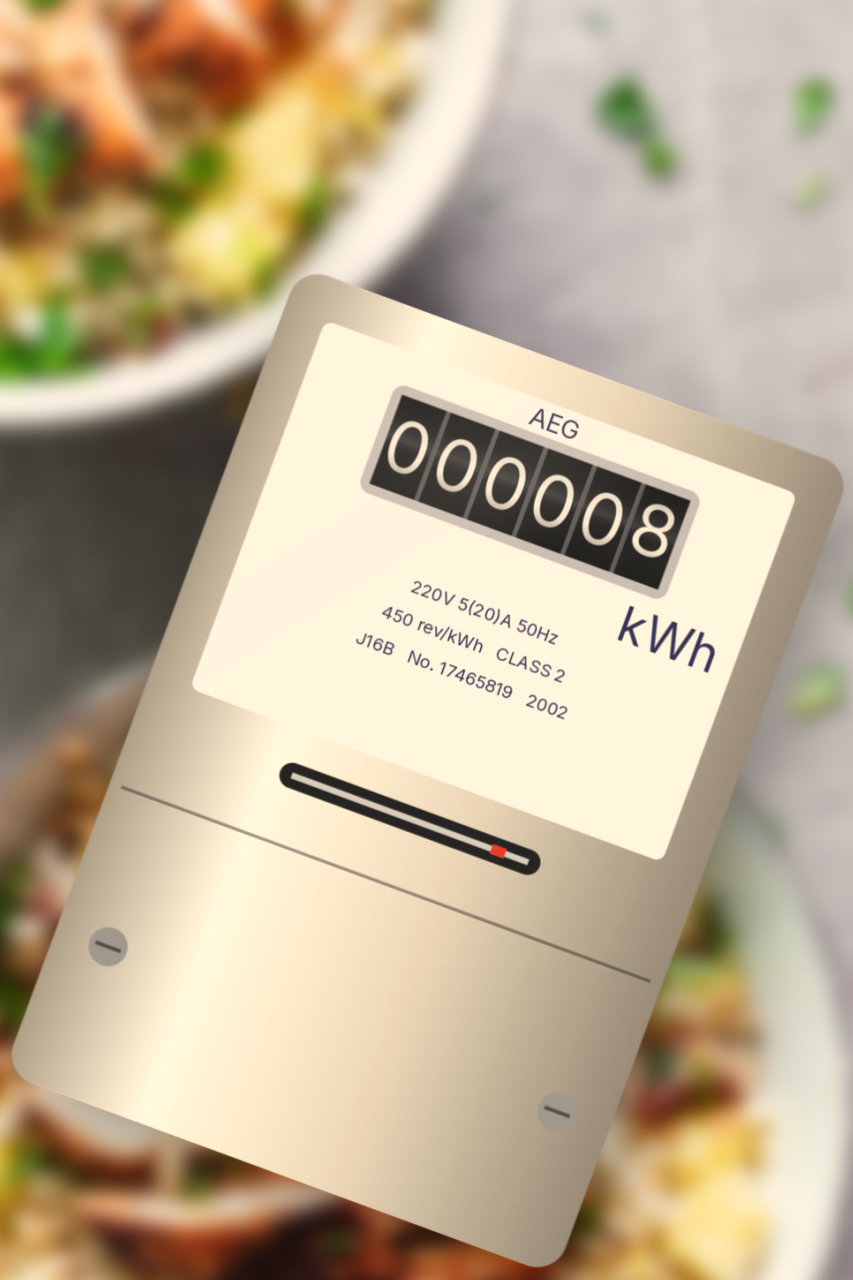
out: **8** kWh
